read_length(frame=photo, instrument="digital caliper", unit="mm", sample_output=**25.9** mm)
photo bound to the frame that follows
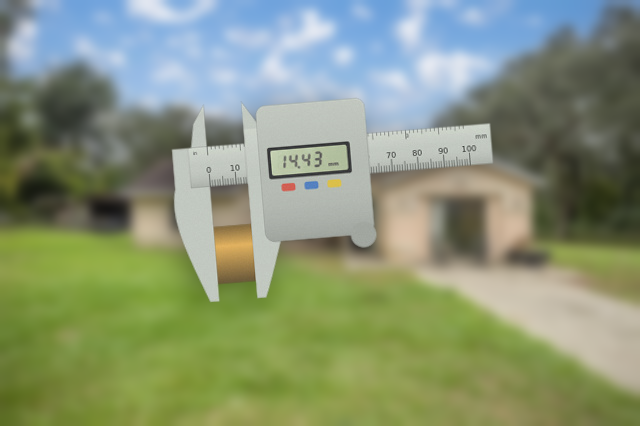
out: **14.43** mm
